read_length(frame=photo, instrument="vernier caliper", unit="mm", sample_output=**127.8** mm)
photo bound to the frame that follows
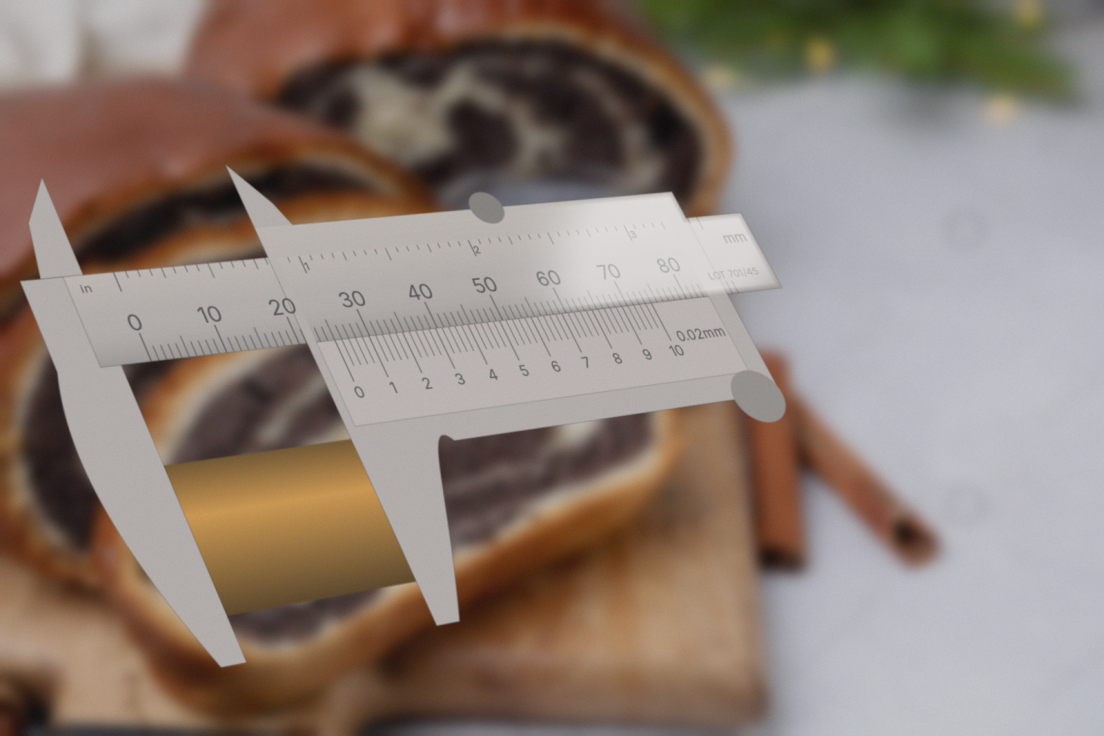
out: **25.0** mm
